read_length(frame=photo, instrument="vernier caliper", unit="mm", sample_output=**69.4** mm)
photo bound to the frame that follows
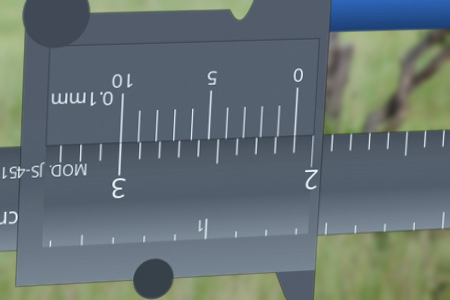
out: **21.0** mm
